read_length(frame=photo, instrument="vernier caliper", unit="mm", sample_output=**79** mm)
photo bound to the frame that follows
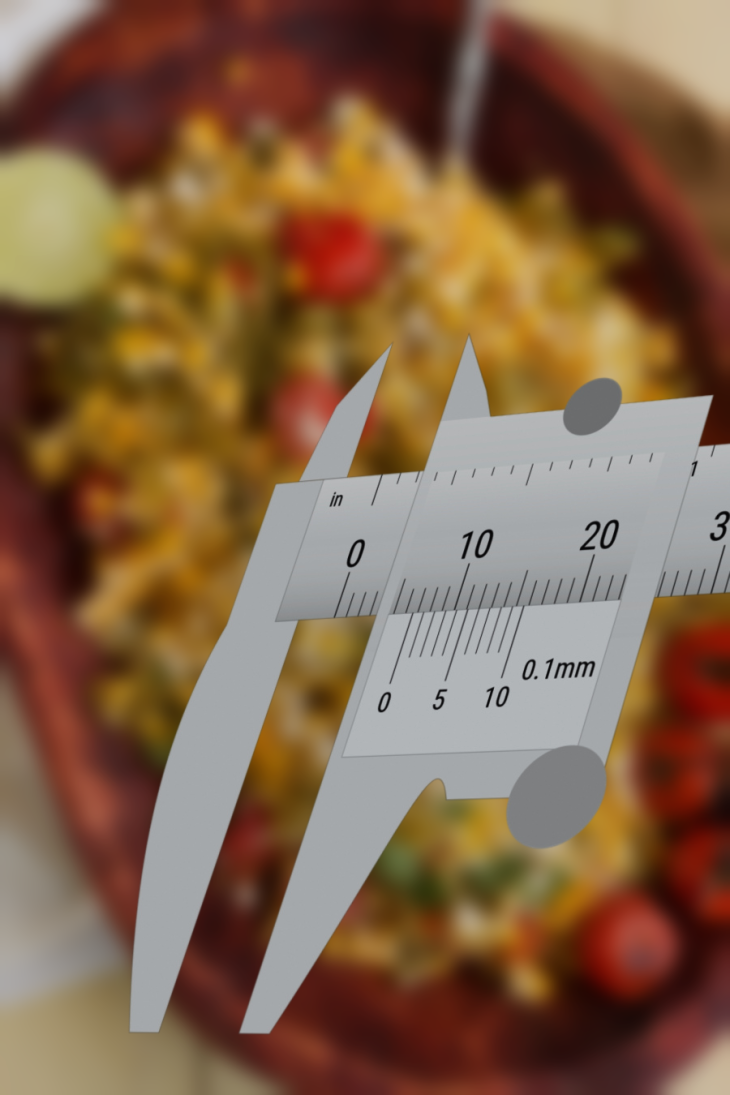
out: **6.6** mm
